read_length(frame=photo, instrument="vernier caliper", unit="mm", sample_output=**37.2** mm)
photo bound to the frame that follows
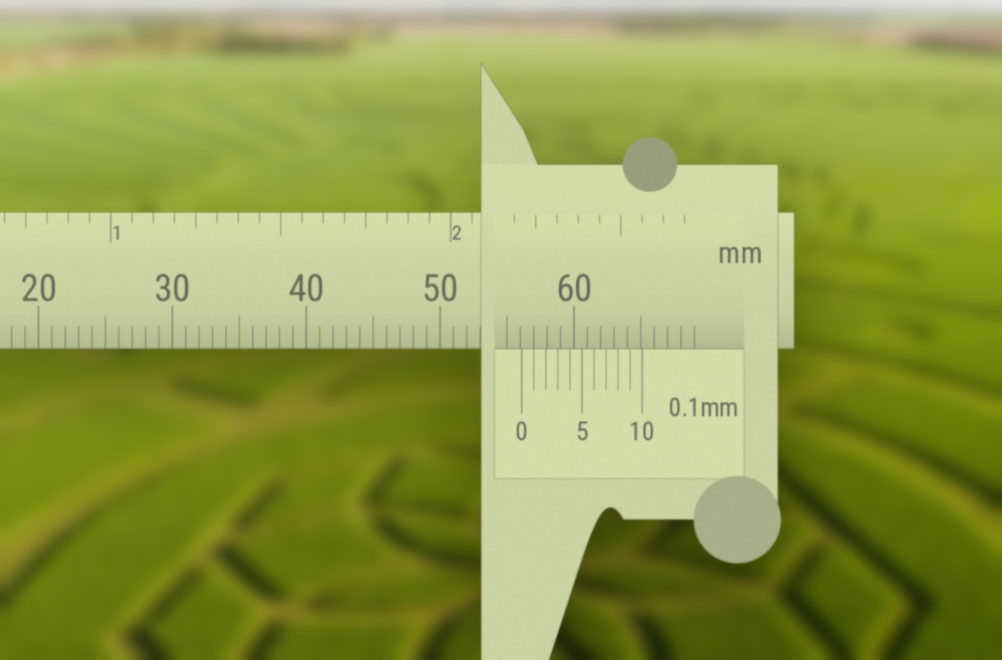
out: **56.1** mm
